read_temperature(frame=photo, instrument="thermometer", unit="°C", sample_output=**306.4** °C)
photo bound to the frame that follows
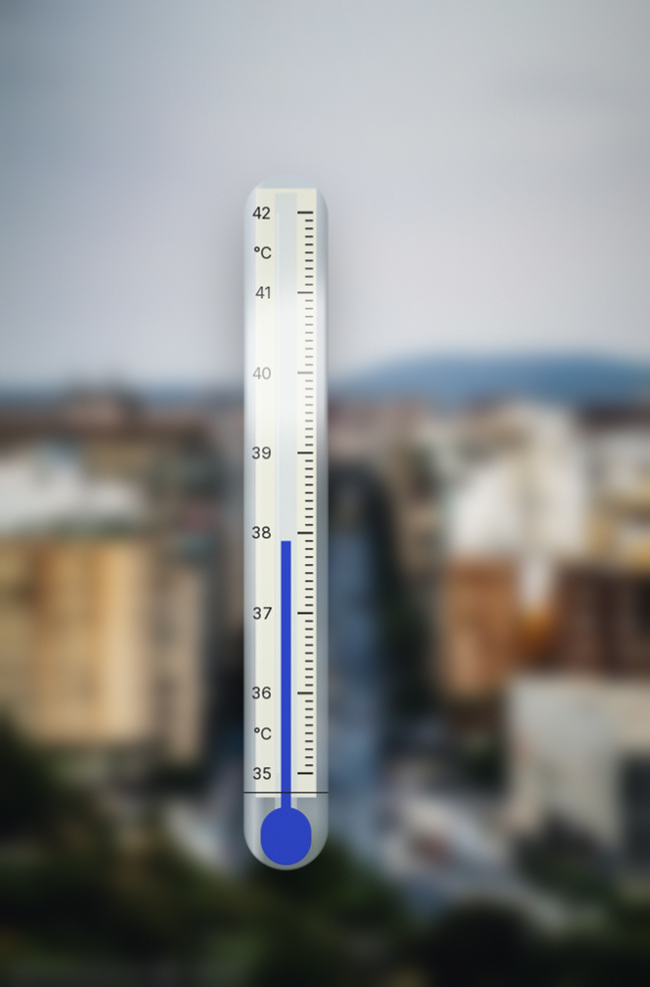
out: **37.9** °C
